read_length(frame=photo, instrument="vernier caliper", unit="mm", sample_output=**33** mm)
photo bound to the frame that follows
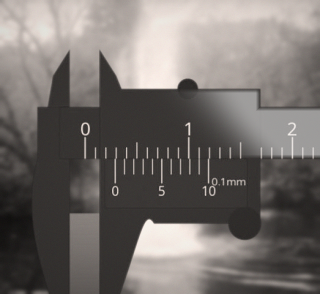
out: **2.9** mm
